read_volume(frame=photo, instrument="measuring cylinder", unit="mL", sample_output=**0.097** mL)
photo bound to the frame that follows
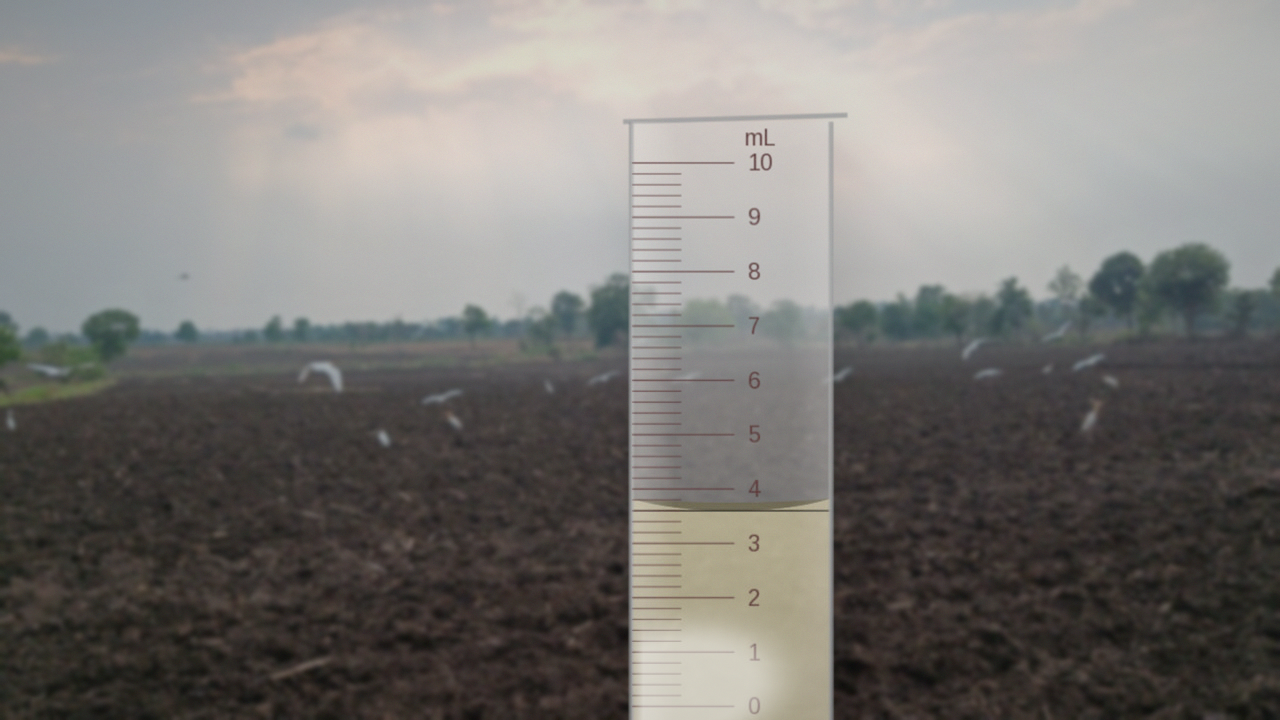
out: **3.6** mL
